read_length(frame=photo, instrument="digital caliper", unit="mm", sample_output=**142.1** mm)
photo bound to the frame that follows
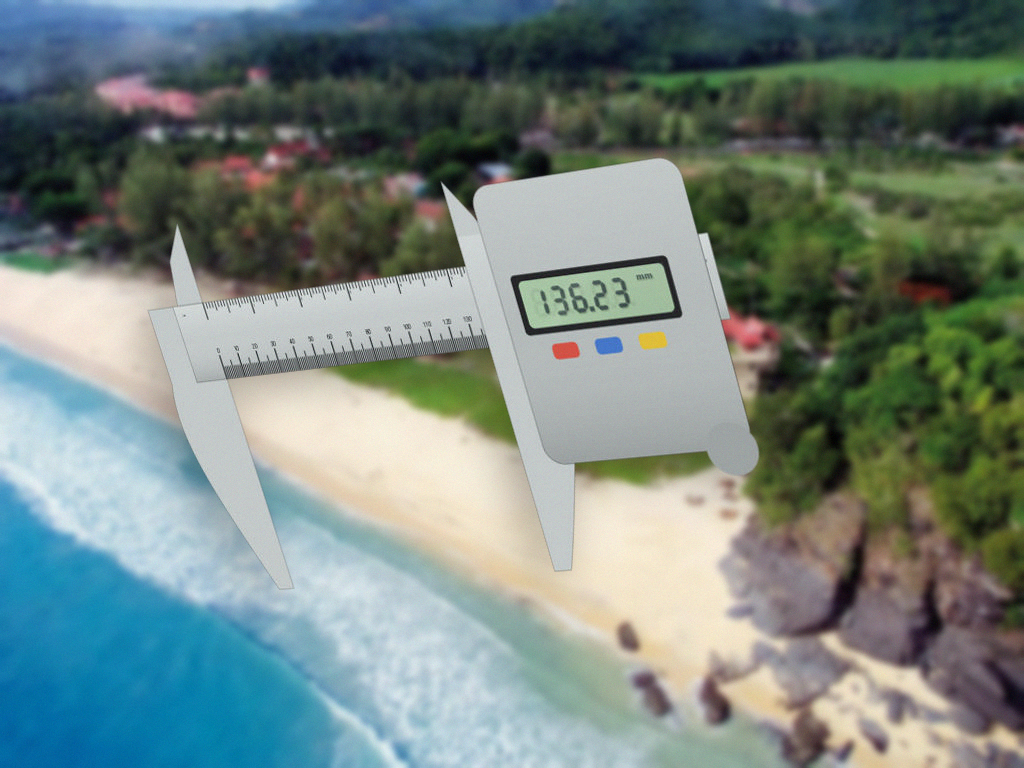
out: **136.23** mm
